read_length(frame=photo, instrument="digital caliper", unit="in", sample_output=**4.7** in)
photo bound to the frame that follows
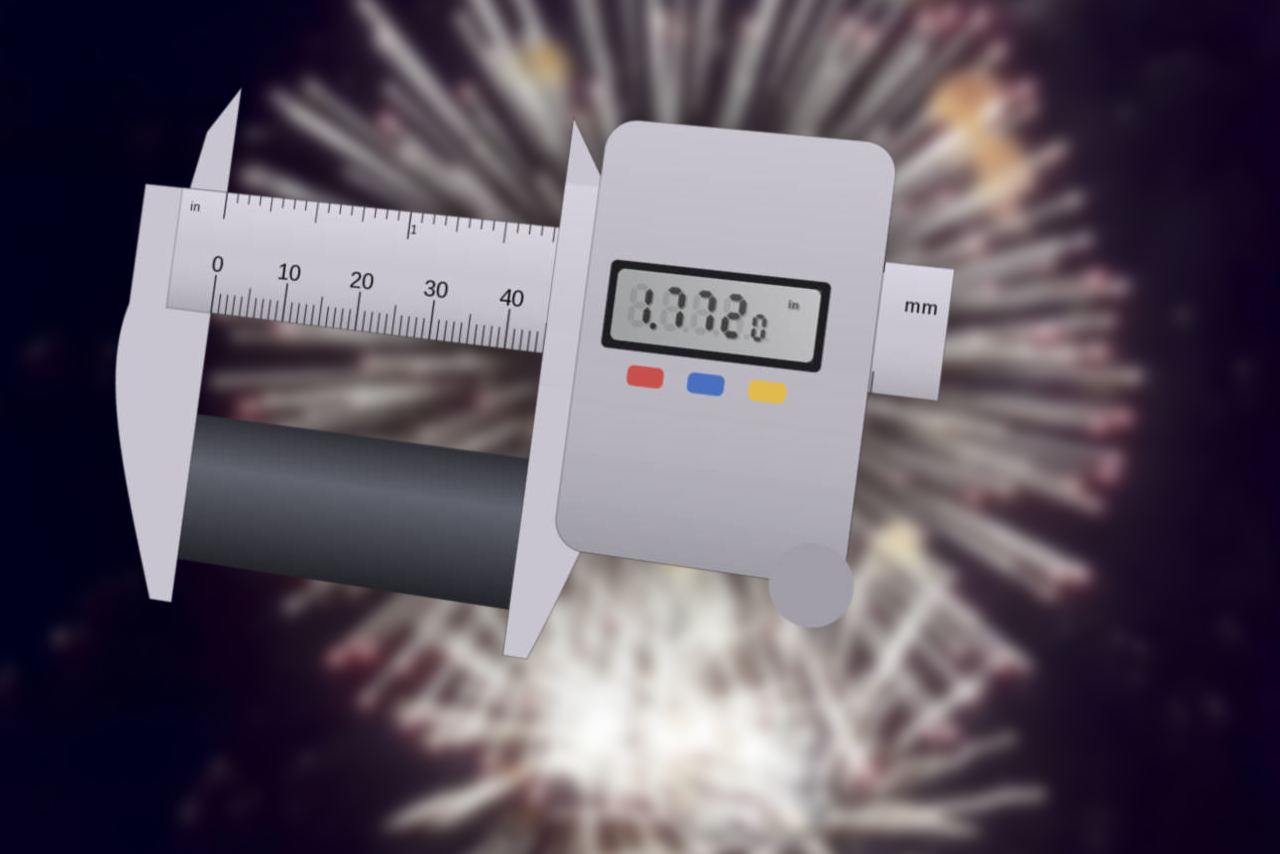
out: **1.7720** in
